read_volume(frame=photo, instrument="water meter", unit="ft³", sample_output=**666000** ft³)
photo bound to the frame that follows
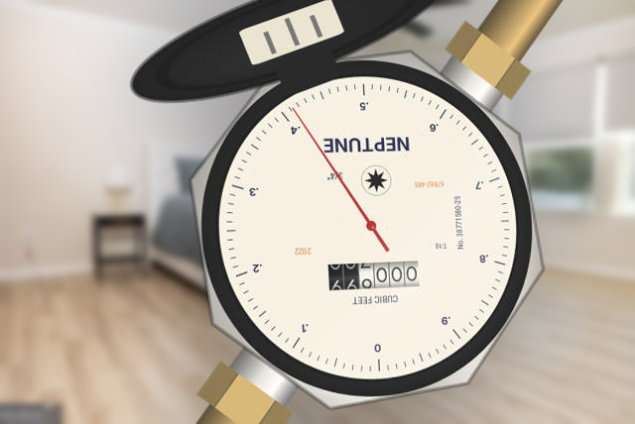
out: **699.41** ft³
